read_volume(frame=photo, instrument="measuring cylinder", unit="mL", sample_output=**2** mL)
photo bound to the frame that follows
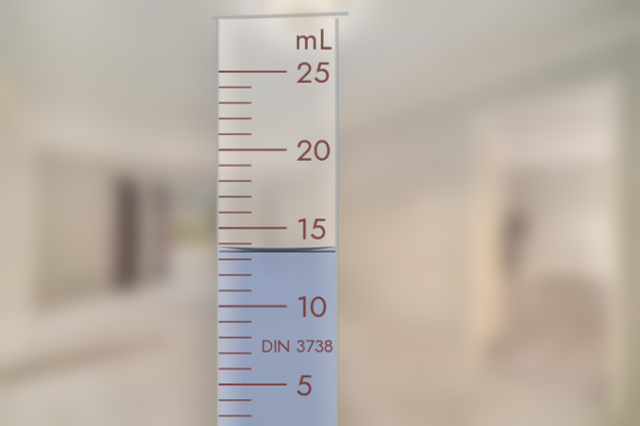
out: **13.5** mL
